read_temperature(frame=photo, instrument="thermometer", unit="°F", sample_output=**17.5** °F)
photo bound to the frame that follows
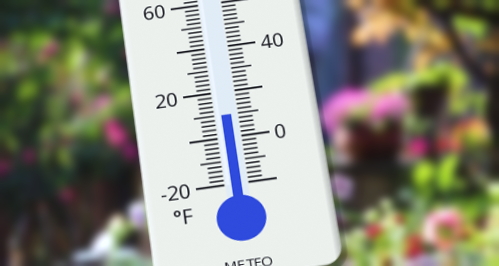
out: **10** °F
